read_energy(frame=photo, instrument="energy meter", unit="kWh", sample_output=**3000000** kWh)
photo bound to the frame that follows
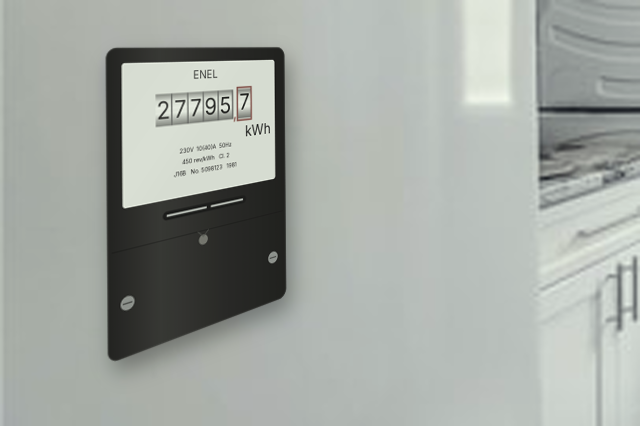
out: **27795.7** kWh
